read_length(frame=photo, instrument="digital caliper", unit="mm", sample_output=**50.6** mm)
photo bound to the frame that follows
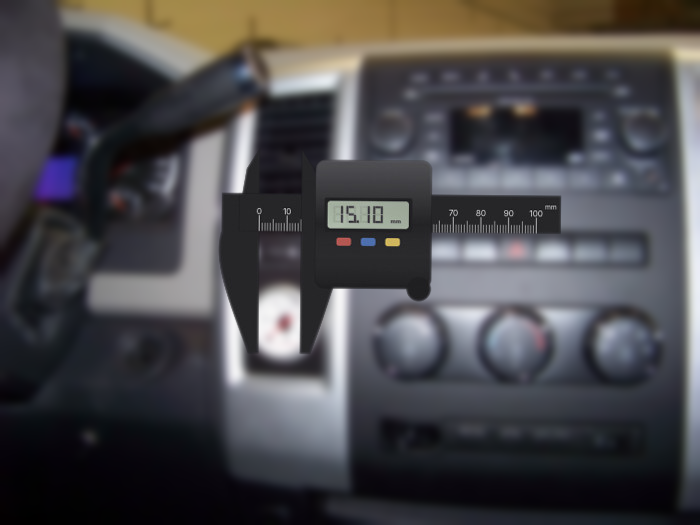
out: **15.10** mm
